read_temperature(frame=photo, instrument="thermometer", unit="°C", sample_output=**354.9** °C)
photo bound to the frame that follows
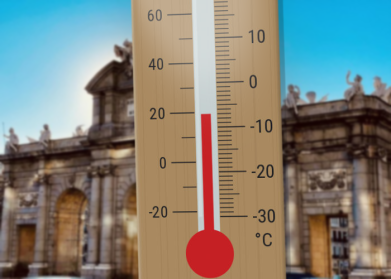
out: **-7** °C
